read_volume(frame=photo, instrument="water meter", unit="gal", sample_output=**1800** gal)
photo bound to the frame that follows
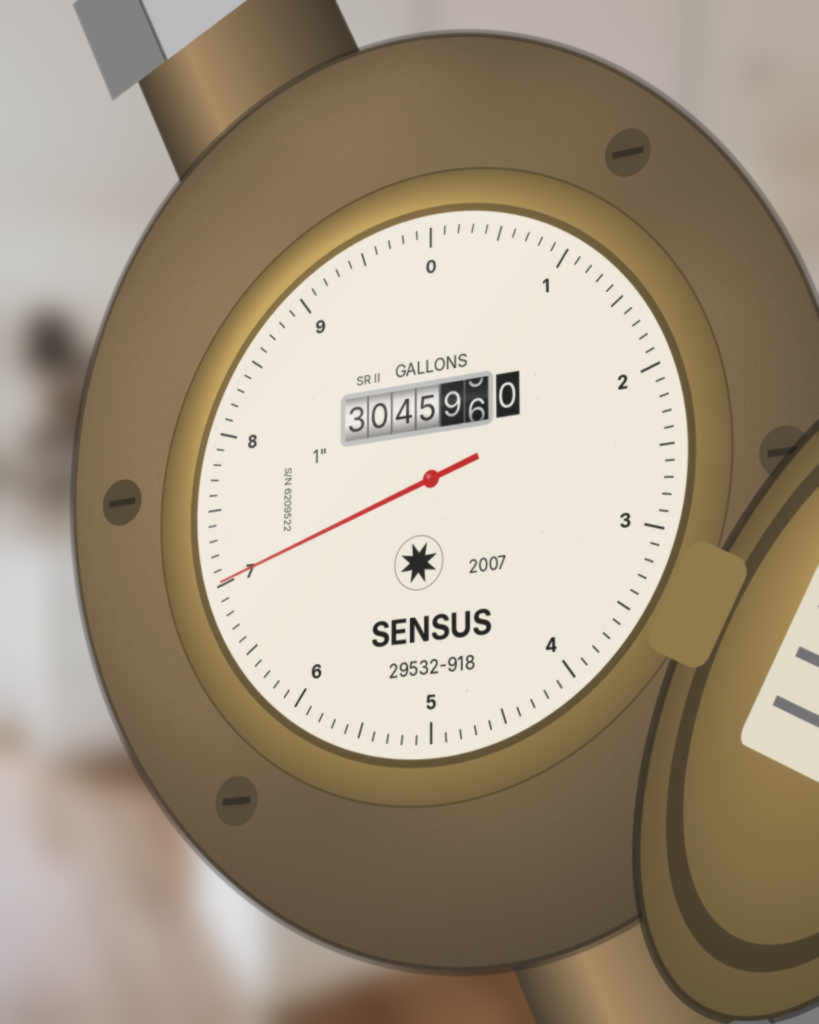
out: **3045957.0** gal
